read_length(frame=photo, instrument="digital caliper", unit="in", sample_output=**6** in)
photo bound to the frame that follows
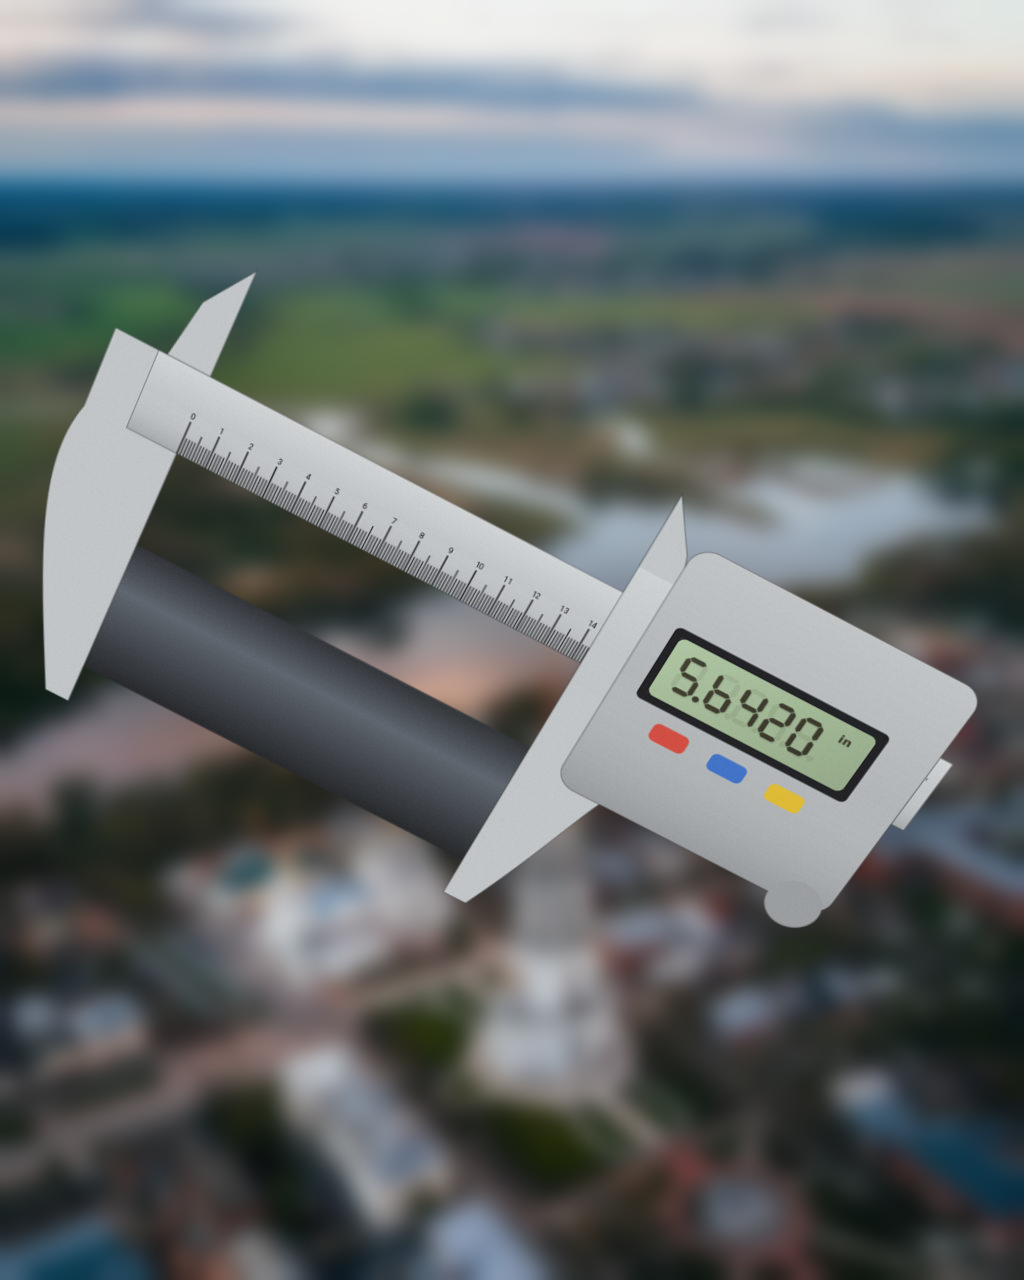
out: **5.6420** in
